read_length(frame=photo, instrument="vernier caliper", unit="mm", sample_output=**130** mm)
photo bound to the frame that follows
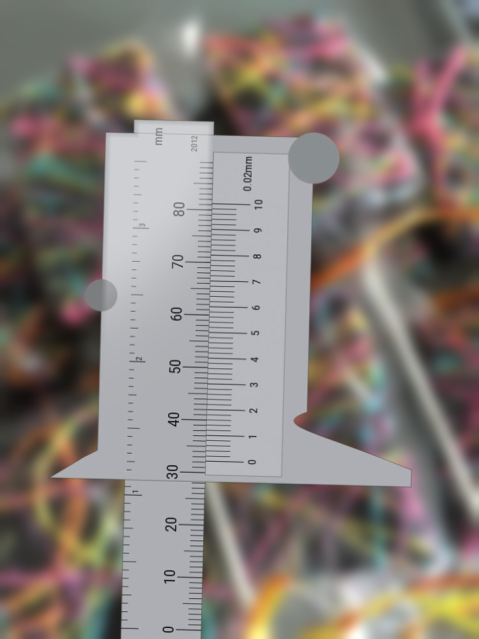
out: **32.2** mm
